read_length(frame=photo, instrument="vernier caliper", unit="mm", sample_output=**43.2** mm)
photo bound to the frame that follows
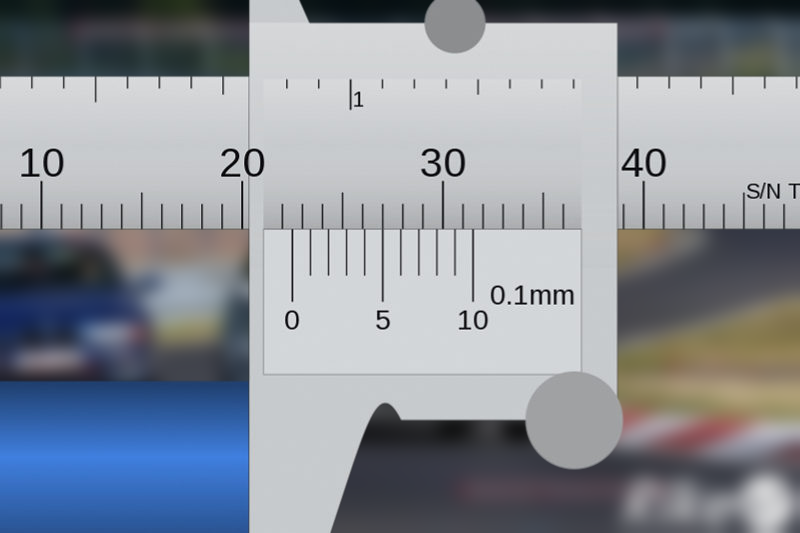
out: **22.5** mm
